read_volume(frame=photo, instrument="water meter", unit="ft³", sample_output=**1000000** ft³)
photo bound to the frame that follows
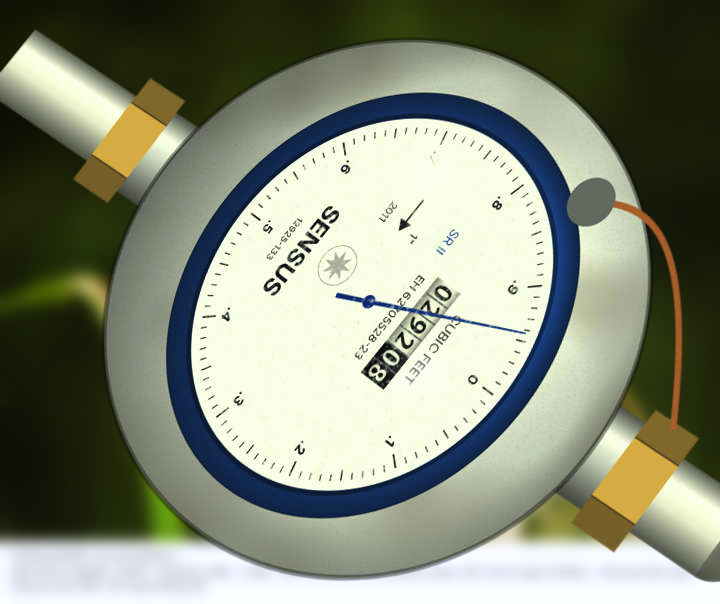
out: **29207.94** ft³
